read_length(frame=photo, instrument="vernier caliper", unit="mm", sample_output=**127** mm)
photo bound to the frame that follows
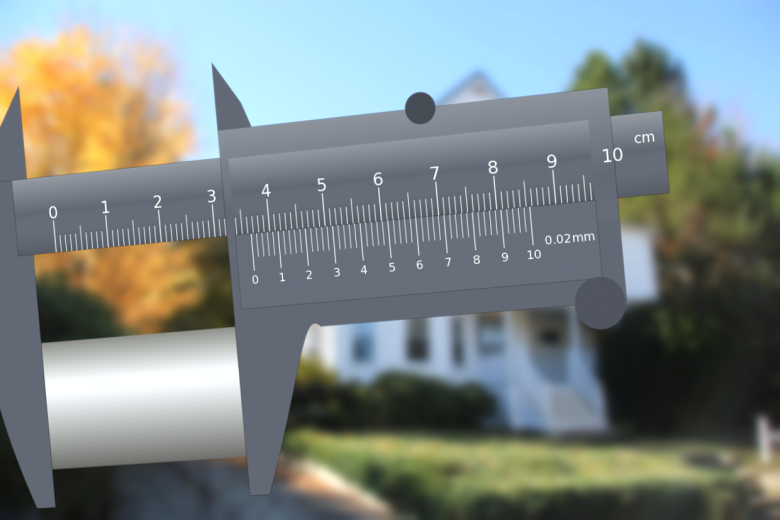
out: **36.6** mm
